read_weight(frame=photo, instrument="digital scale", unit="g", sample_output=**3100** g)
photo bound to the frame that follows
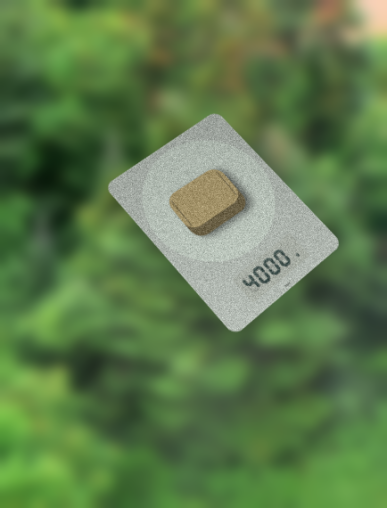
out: **4000** g
